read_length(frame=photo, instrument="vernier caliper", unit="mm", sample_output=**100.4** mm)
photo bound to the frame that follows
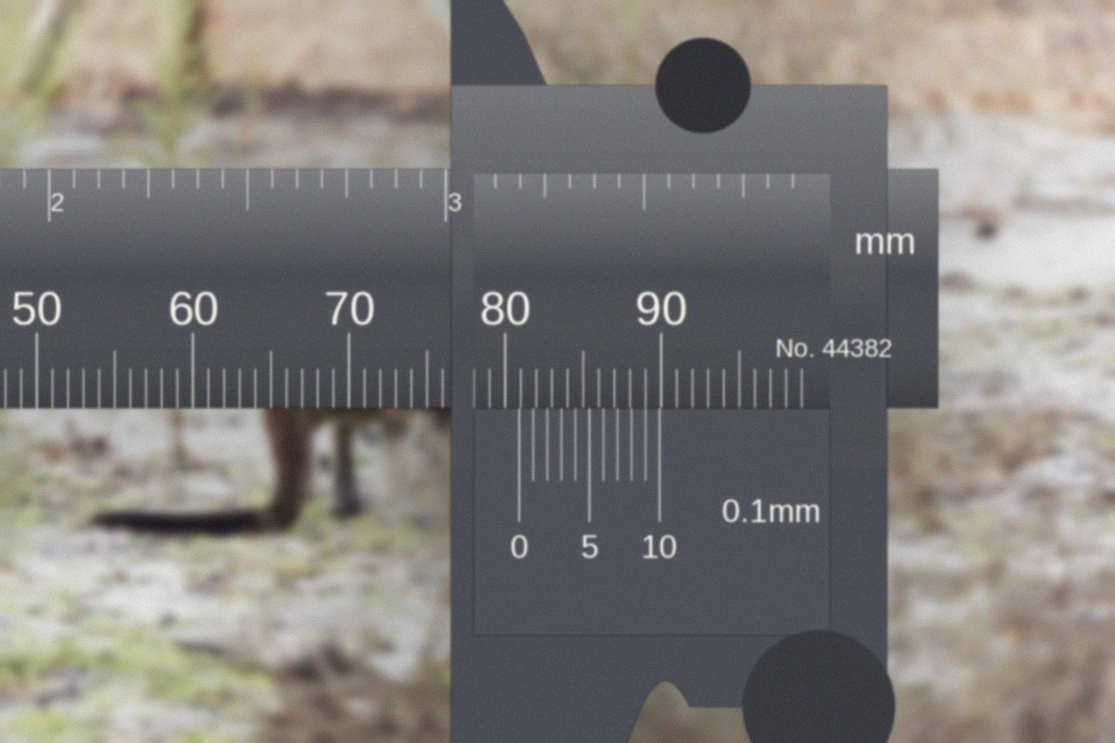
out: **80.9** mm
